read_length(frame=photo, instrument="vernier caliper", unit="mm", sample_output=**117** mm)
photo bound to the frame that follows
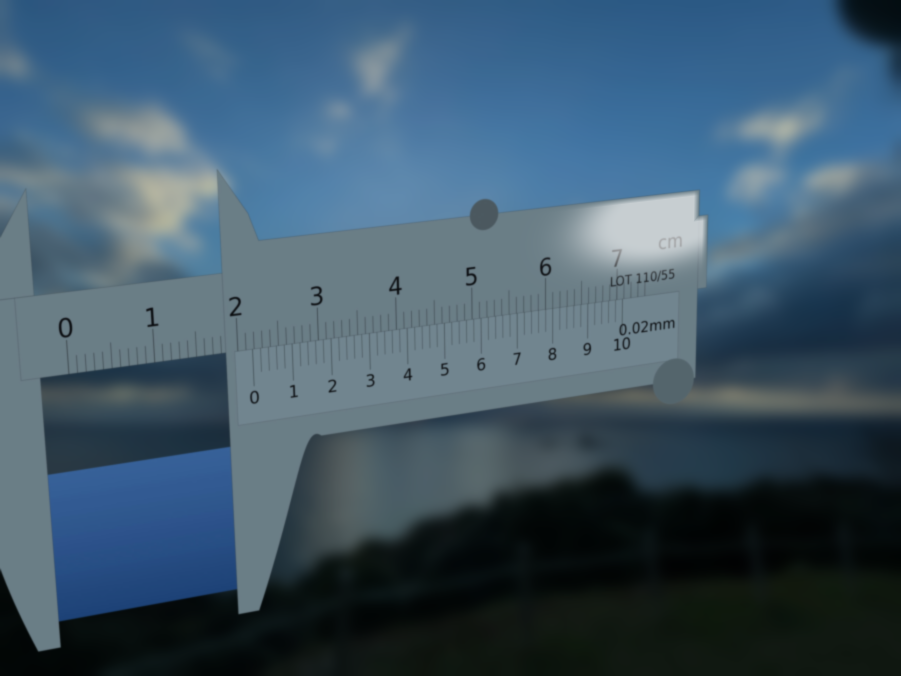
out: **21.8** mm
